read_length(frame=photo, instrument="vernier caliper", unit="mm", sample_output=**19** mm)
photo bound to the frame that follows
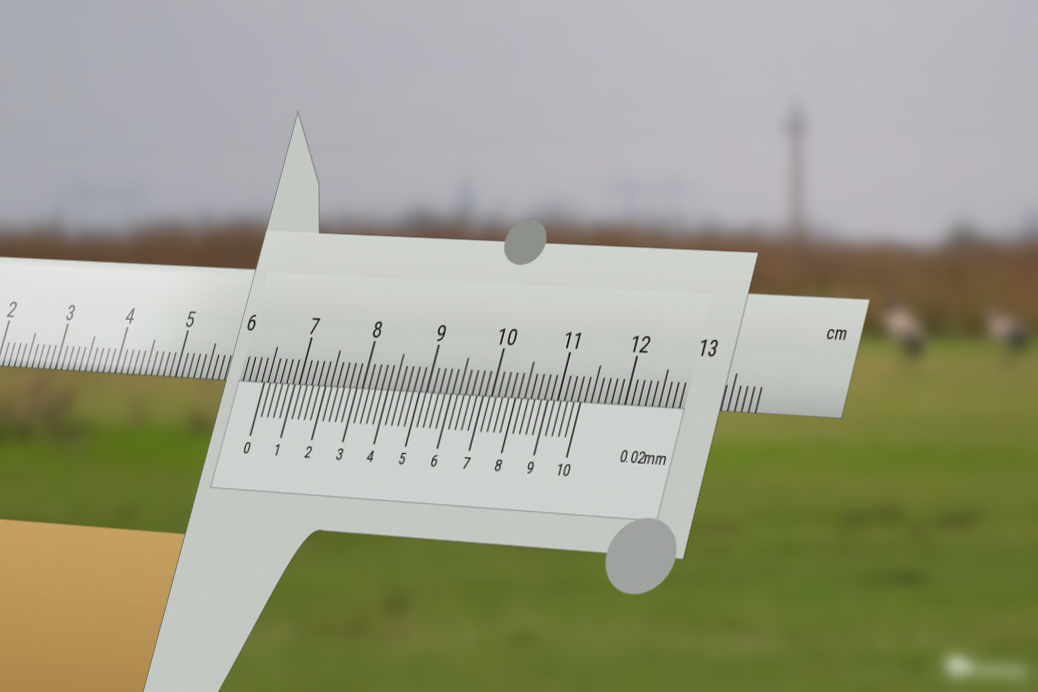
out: **64.4** mm
